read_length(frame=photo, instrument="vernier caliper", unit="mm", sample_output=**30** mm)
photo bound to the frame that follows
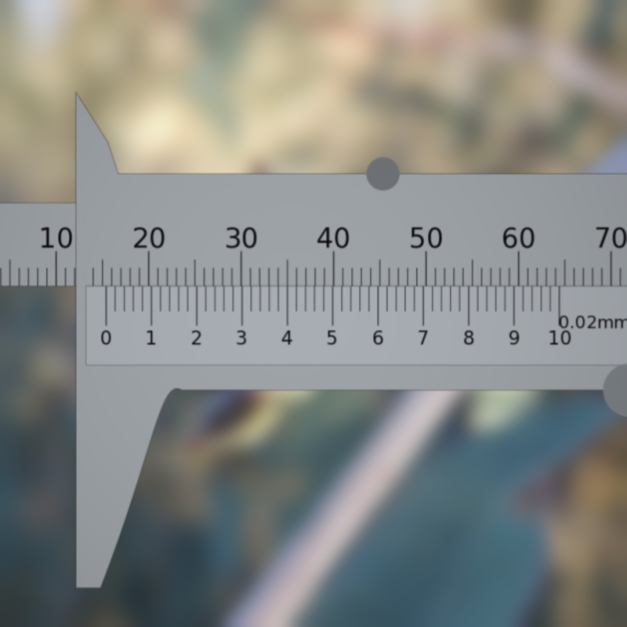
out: **15.4** mm
